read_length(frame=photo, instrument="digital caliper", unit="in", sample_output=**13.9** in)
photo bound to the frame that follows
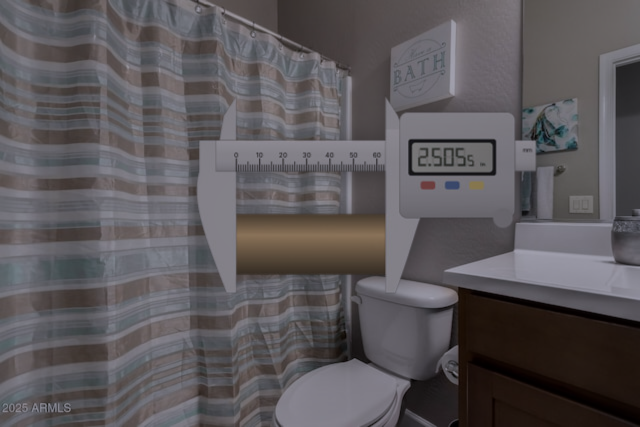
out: **2.5055** in
